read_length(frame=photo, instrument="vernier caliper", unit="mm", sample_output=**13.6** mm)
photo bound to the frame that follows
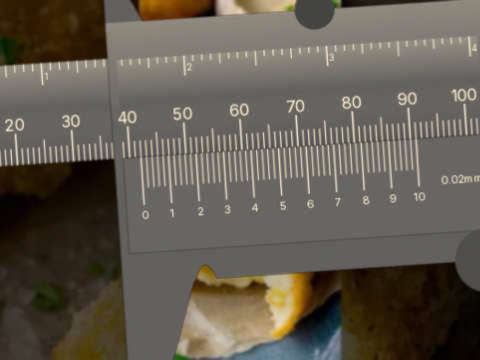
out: **42.0** mm
